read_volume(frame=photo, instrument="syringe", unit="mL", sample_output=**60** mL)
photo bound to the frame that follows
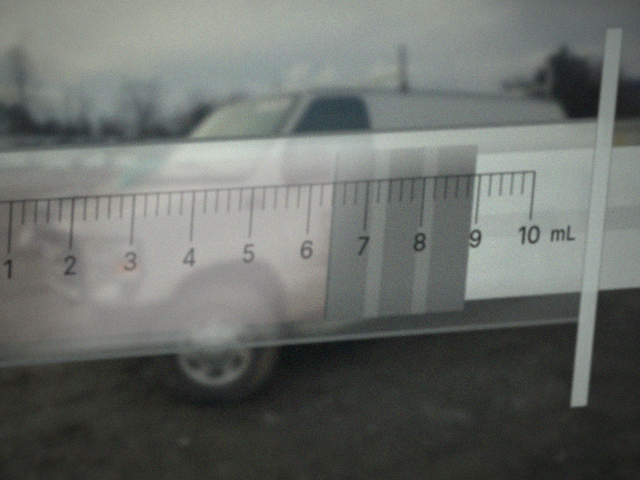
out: **6.4** mL
